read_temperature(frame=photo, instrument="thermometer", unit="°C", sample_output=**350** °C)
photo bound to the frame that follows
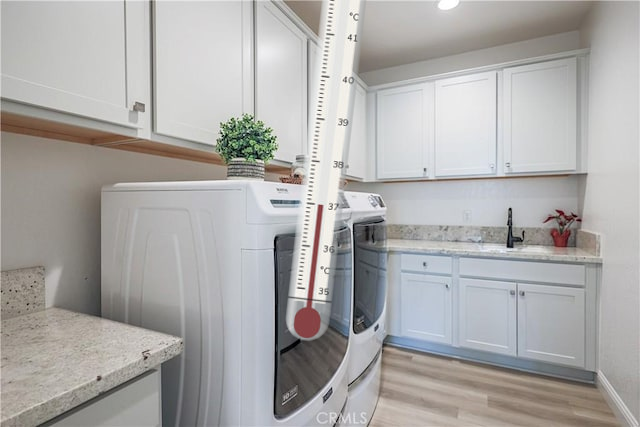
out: **37** °C
